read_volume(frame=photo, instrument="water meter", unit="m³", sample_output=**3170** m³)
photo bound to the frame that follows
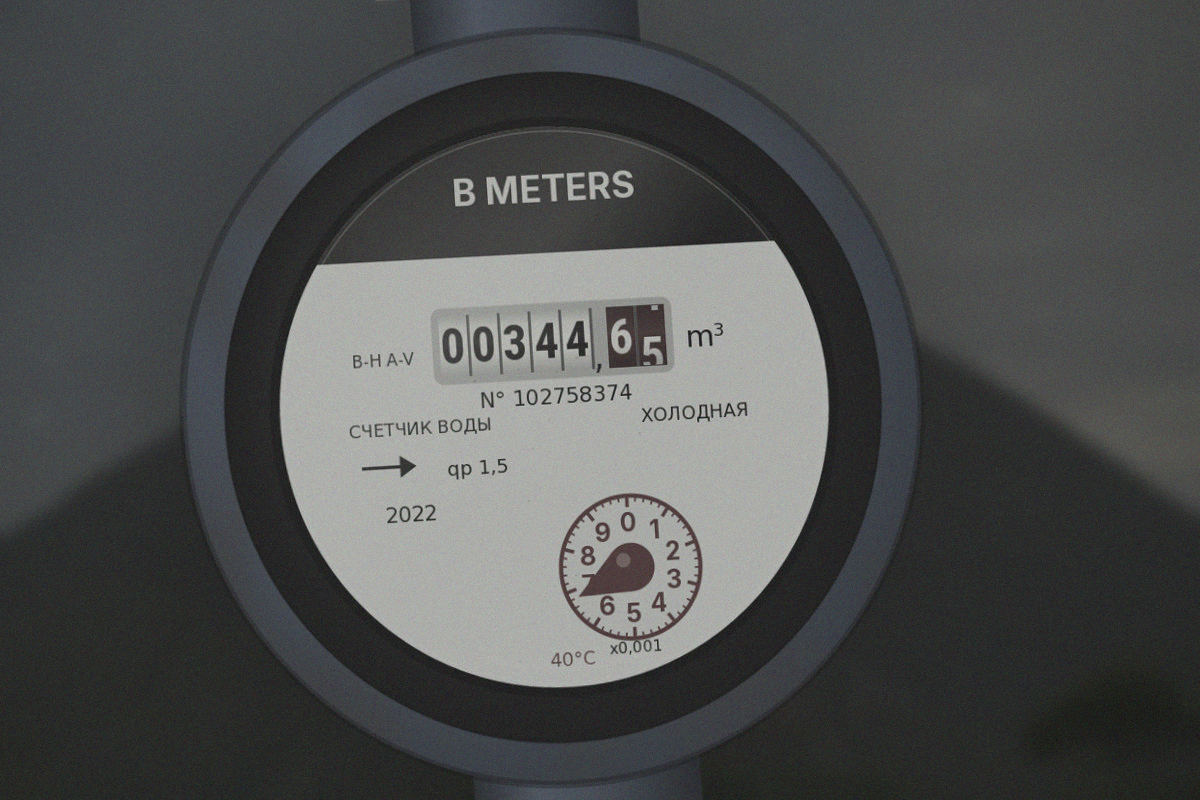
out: **344.646** m³
